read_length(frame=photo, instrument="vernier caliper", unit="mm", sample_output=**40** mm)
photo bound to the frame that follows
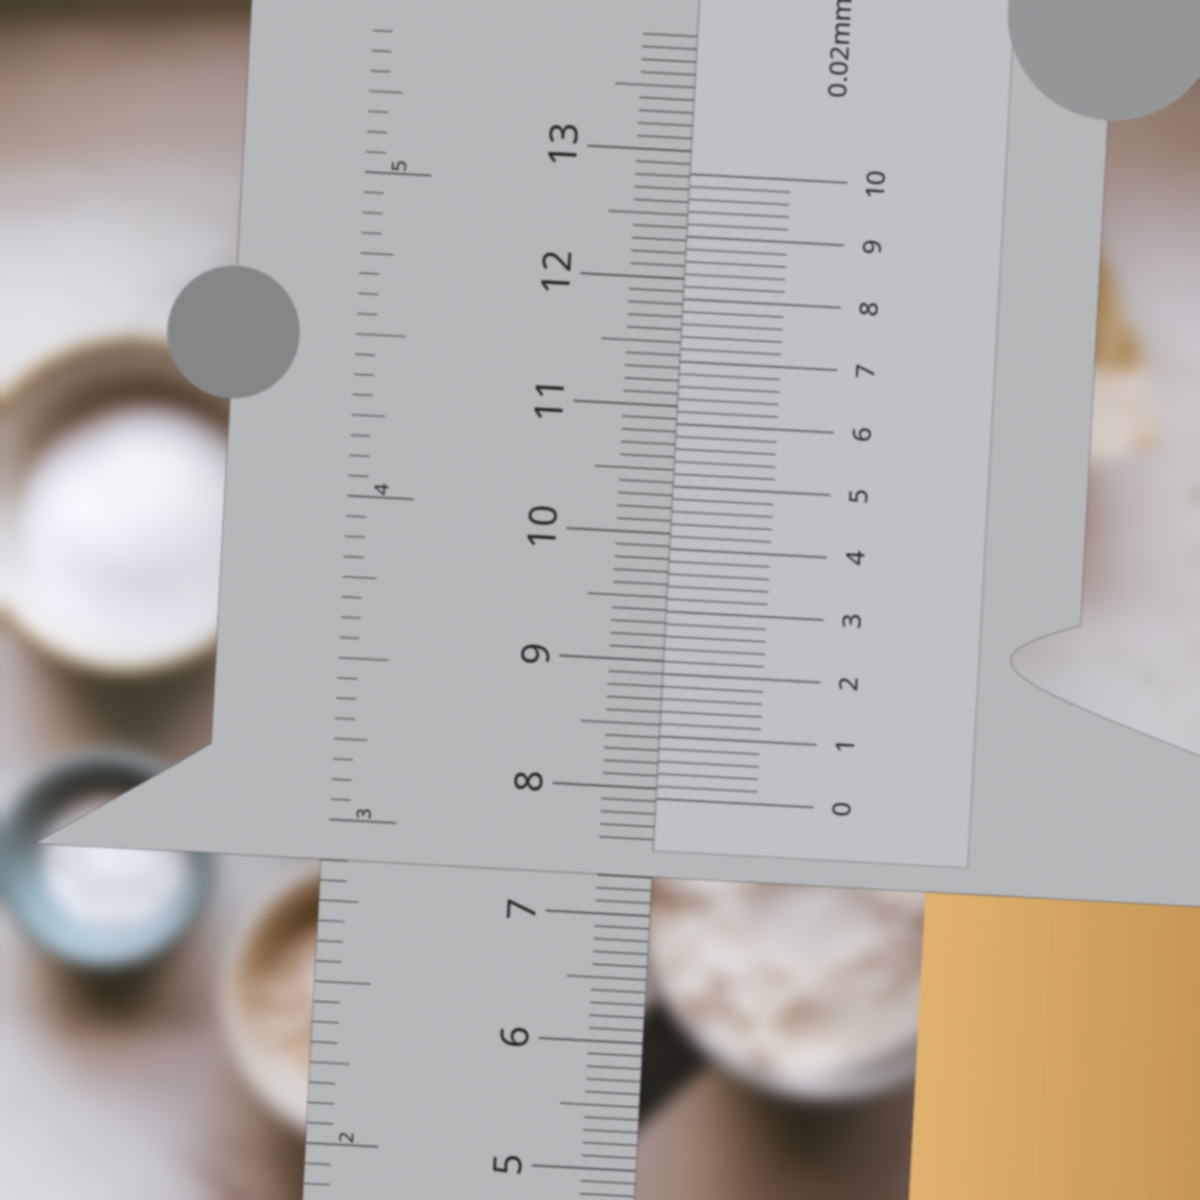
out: **79.2** mm
